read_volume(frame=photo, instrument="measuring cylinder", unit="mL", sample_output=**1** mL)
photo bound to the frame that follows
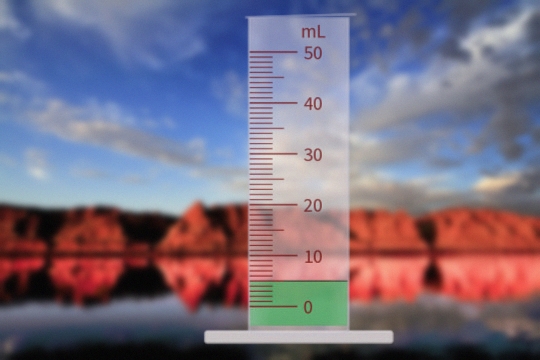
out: **5** mL
